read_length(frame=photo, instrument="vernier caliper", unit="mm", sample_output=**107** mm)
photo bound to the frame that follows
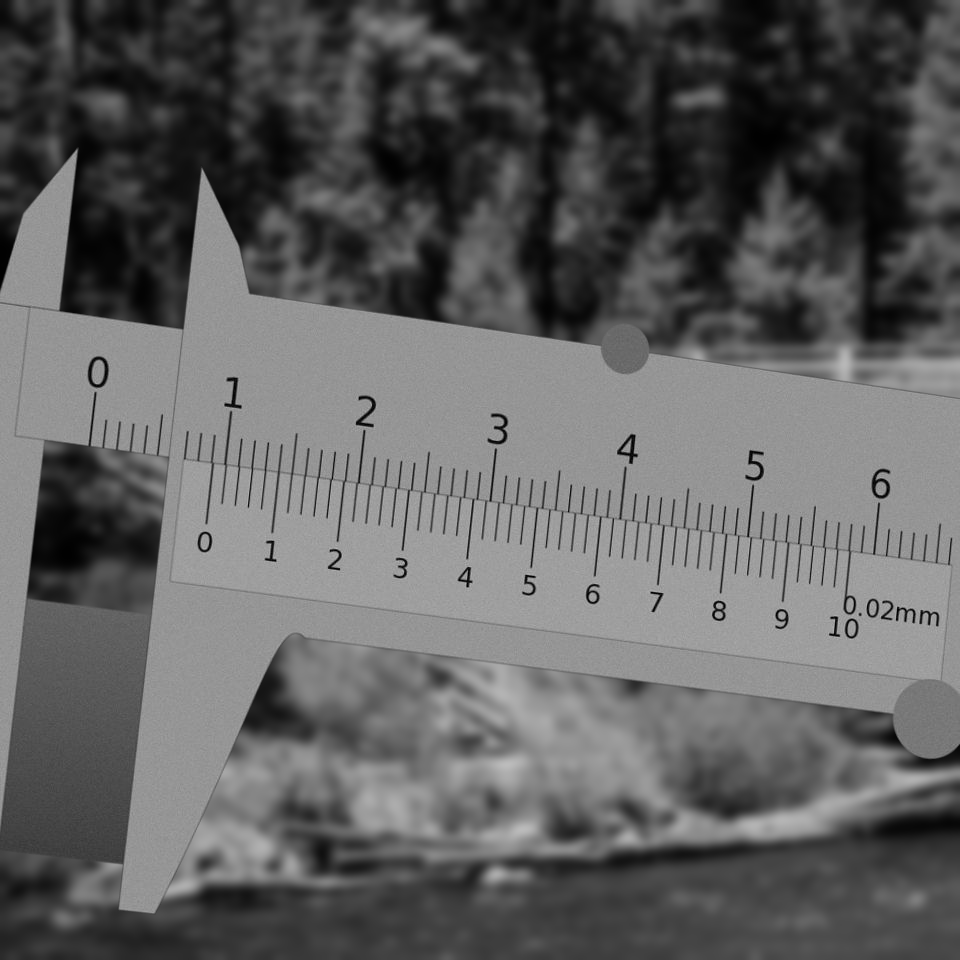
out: **9.1** mm
